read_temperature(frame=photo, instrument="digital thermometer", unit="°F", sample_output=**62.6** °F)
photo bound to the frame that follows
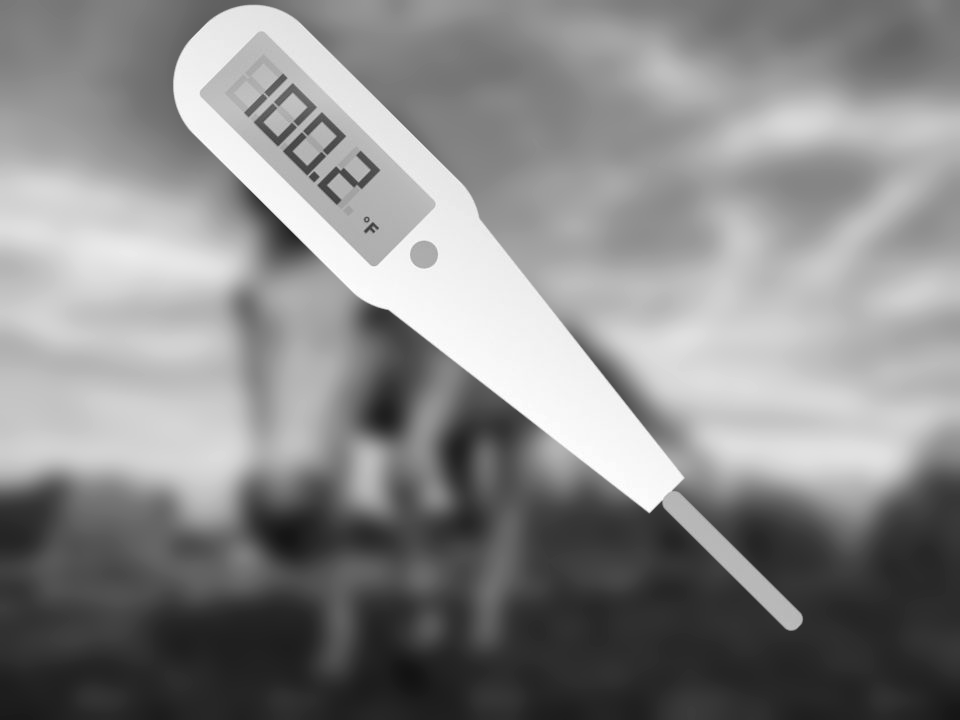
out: **100.2** °F
